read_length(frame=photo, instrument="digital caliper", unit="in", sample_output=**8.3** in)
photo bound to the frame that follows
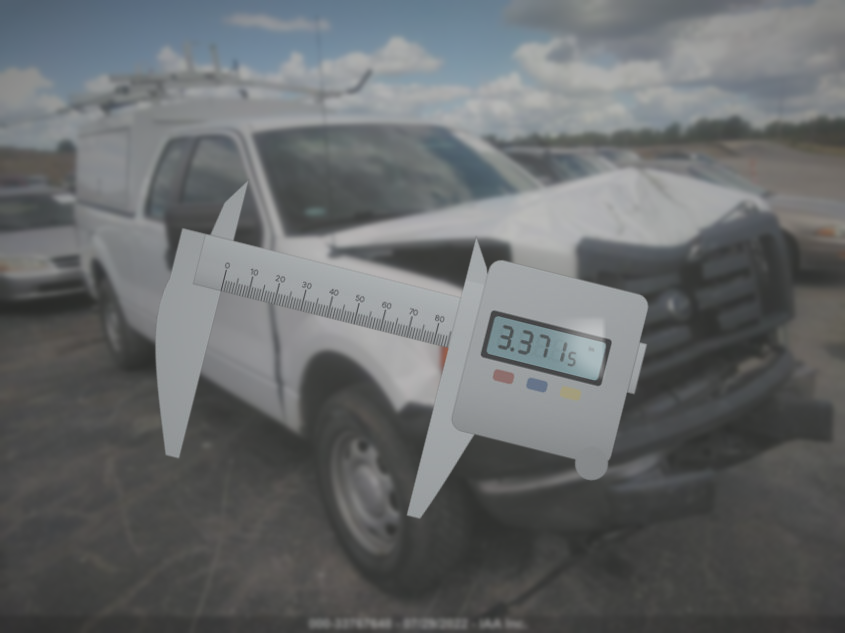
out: **3.3715** in
